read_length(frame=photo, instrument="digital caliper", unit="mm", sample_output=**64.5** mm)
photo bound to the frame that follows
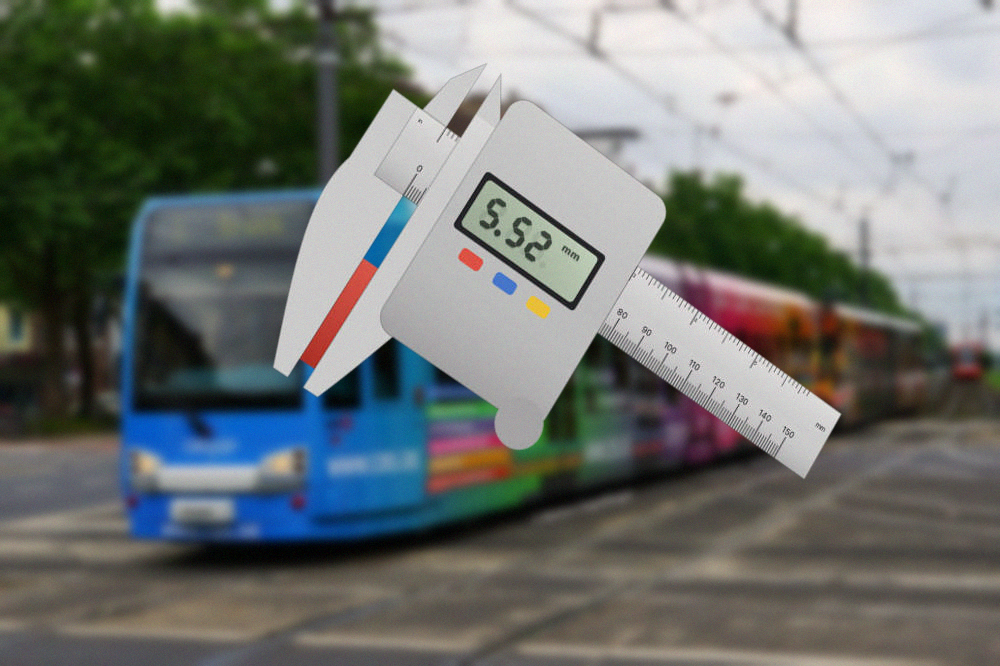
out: **5.52** mm
